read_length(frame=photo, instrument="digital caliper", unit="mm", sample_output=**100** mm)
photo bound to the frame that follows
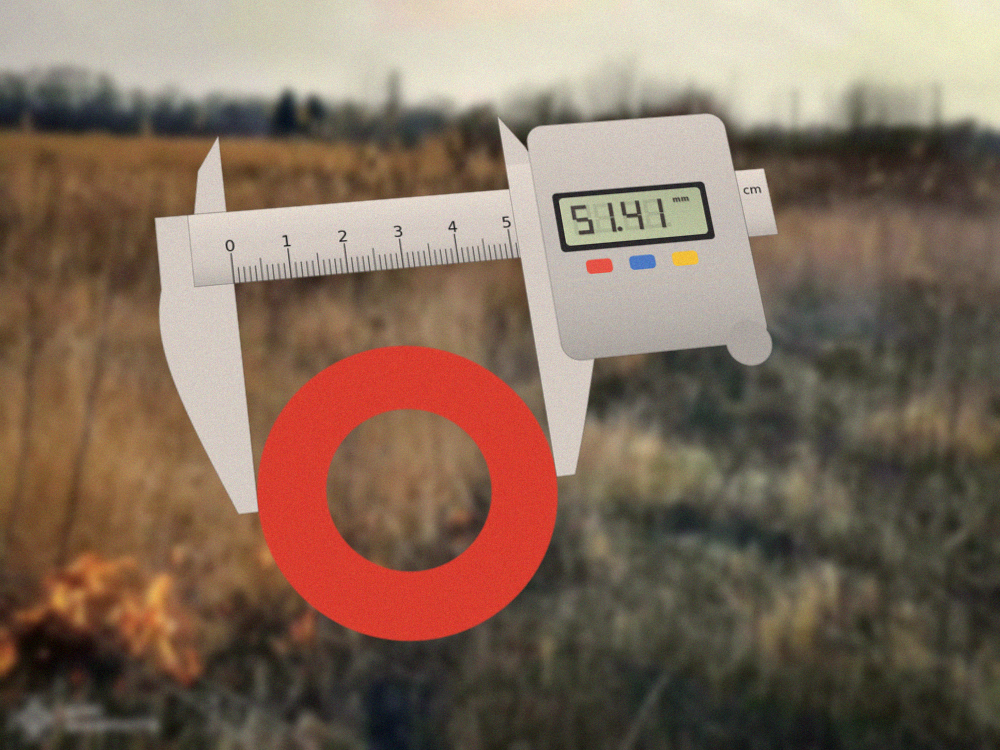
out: **51.41** mm
